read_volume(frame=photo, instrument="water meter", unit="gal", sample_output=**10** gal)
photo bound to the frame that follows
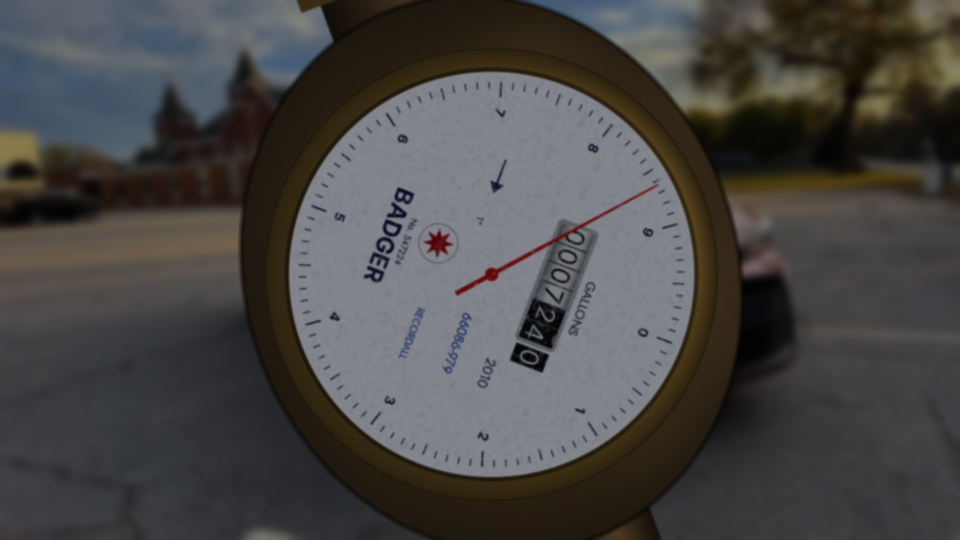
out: **7238.6** gal
